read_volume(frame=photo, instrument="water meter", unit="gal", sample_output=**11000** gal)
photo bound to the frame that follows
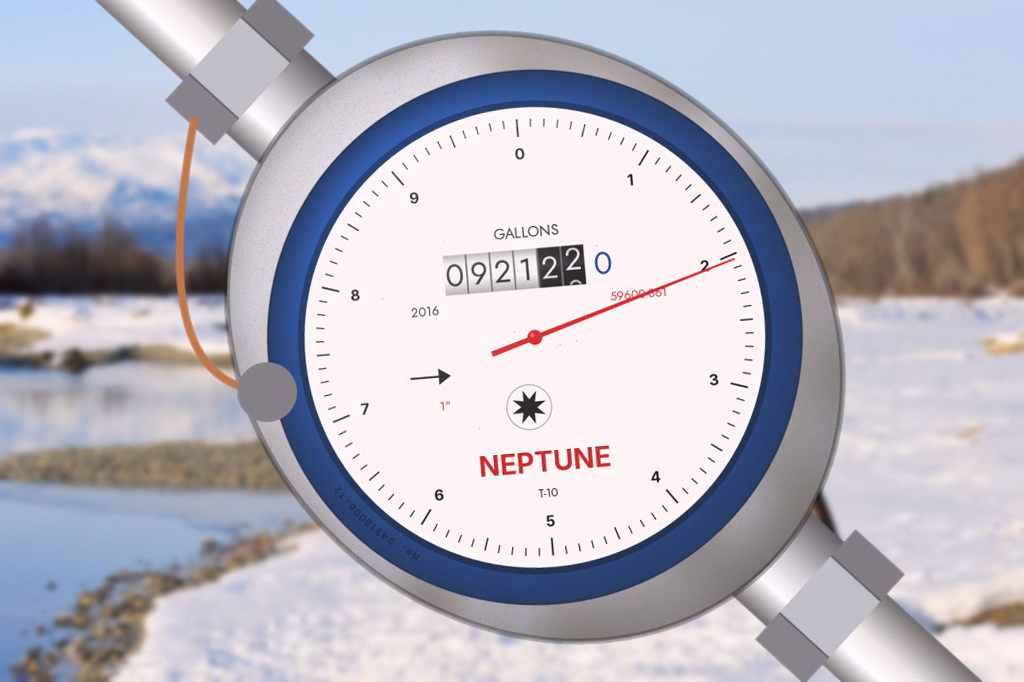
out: **921222.0** gal
